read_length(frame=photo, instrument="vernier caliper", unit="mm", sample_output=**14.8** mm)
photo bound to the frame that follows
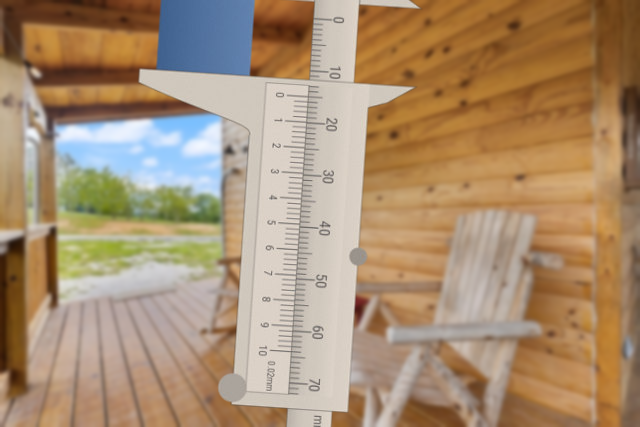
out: **15.0** mm
